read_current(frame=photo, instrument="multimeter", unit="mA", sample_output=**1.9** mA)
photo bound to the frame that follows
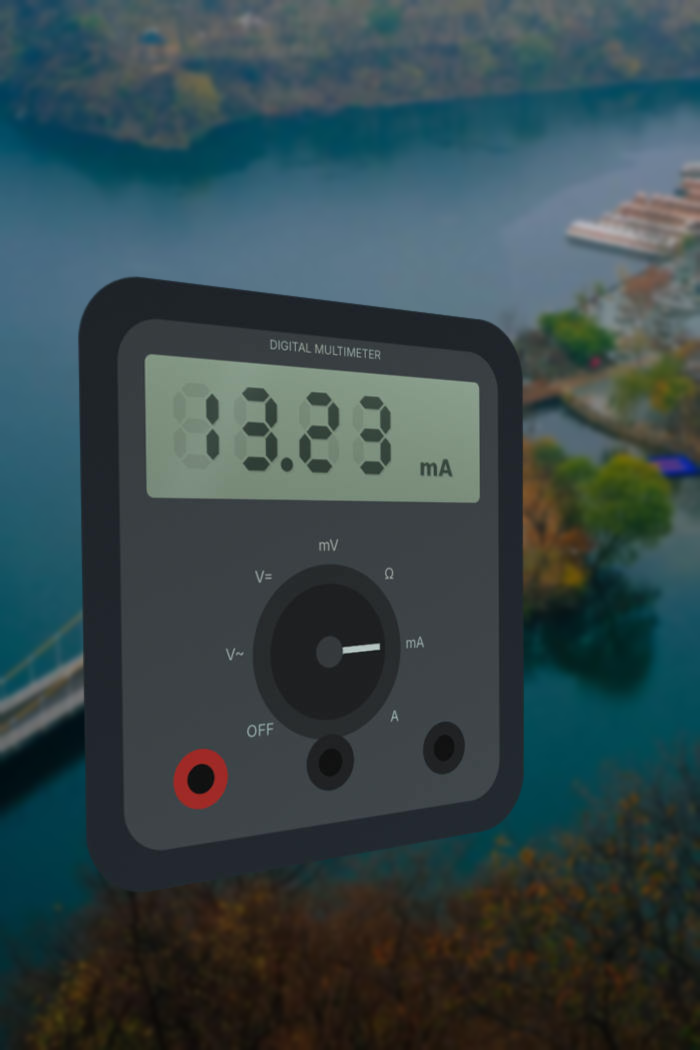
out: **13.23** mA
